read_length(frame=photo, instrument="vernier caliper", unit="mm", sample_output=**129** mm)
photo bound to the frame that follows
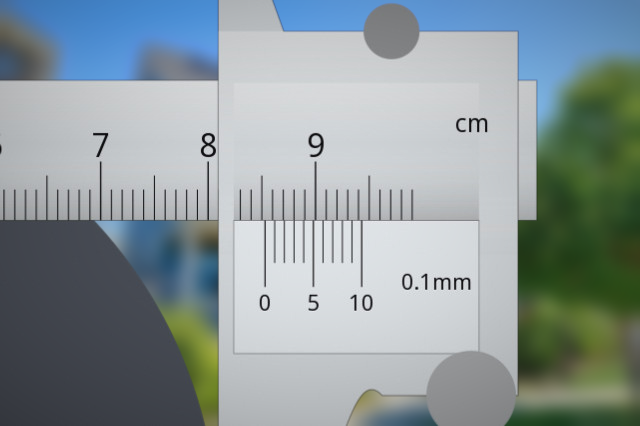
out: **85.3** mm
